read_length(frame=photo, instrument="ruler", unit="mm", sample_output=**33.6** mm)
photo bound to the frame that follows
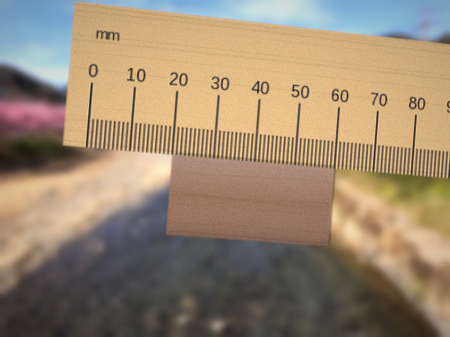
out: **40** mm
